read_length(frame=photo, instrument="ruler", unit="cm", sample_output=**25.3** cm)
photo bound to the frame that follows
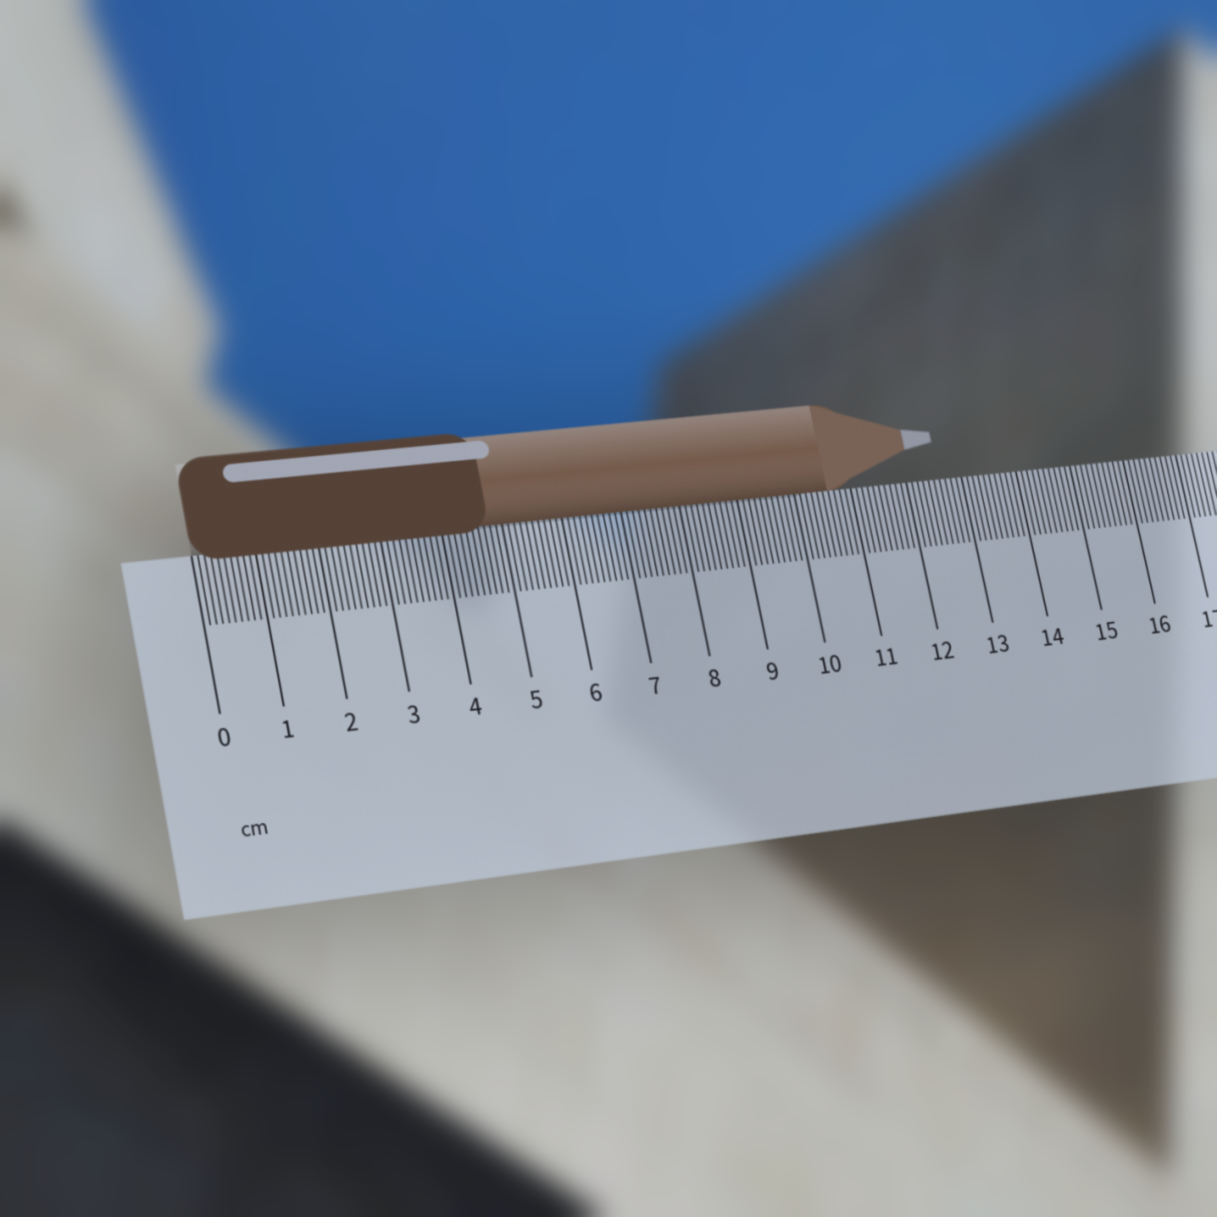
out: **12.6** cm
